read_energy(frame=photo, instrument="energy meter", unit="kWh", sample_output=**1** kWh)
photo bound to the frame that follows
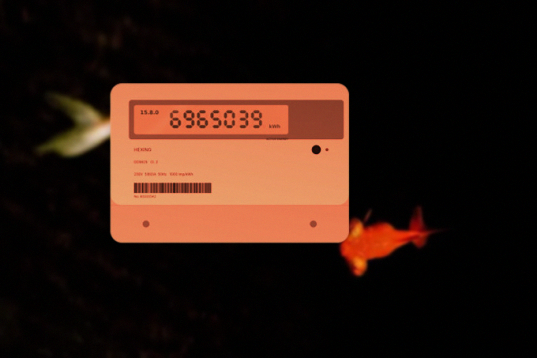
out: **6965039** kWh
